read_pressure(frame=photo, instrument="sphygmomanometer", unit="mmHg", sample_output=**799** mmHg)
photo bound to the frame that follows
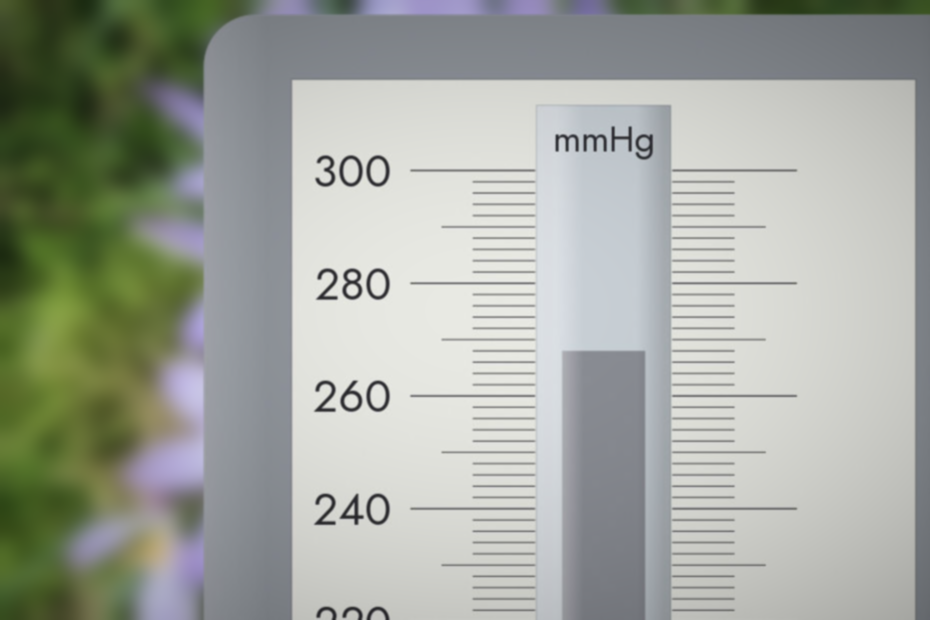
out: **268** mmHg
